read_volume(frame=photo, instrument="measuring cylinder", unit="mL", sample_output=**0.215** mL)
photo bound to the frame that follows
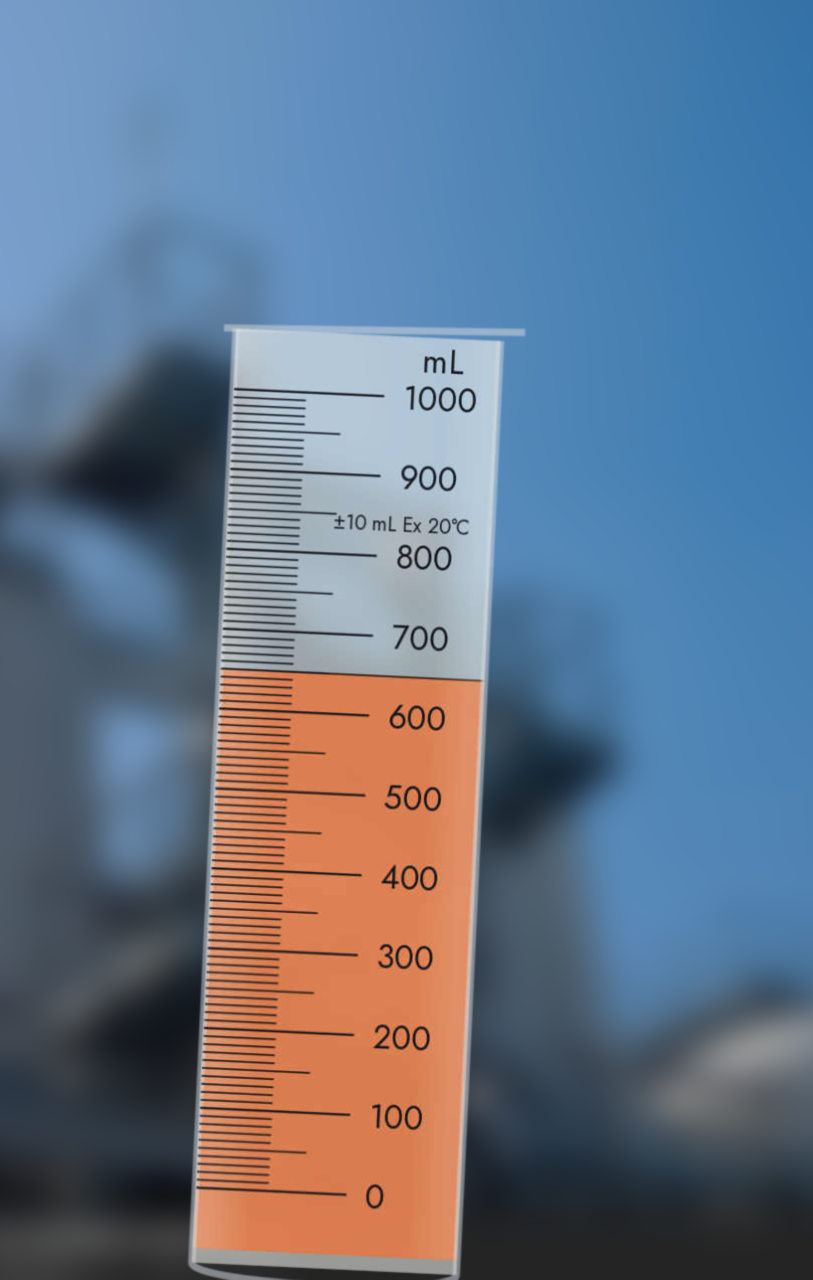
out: **650** mL
